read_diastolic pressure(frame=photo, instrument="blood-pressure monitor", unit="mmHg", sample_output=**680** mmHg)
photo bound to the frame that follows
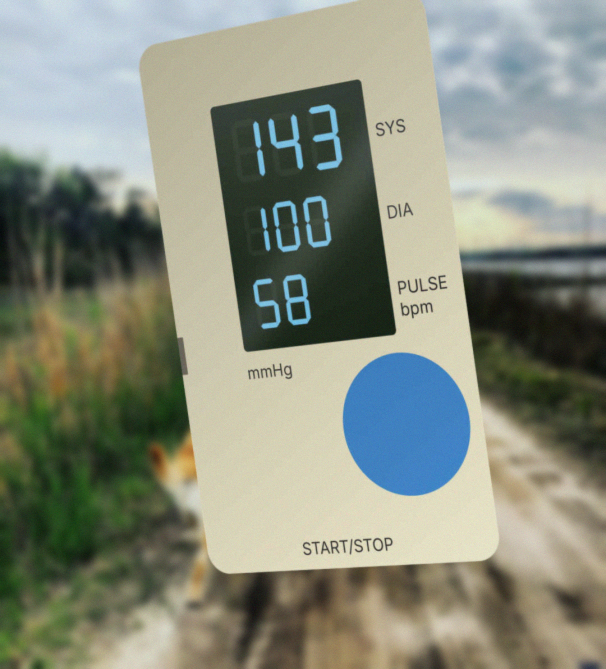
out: **100** mmHg
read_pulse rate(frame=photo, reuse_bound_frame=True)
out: **58** bpm
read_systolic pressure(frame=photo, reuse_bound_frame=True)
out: **143** mmHg
